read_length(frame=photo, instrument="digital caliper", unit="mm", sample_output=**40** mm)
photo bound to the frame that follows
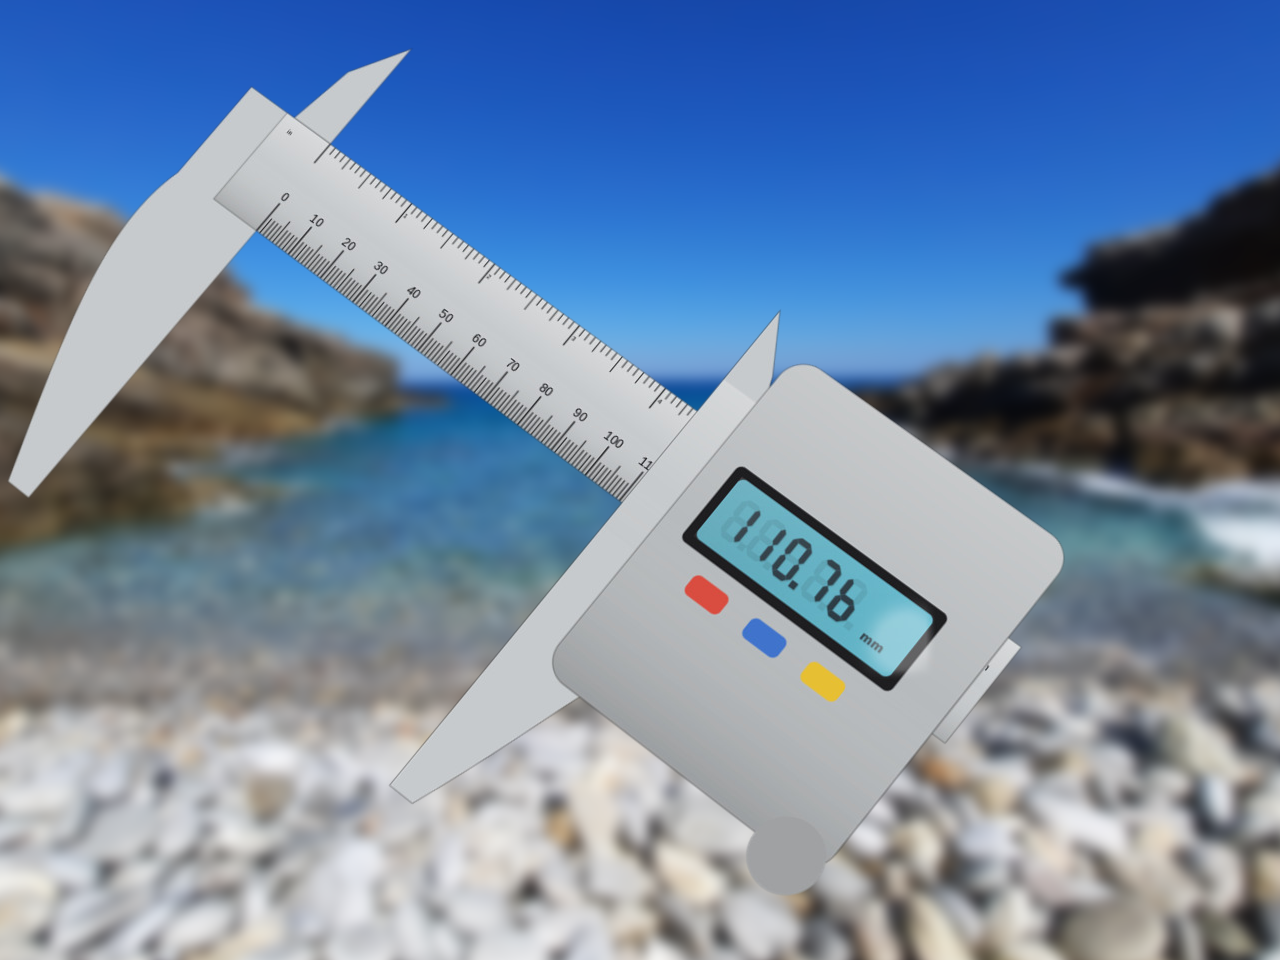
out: **110.76** mm
